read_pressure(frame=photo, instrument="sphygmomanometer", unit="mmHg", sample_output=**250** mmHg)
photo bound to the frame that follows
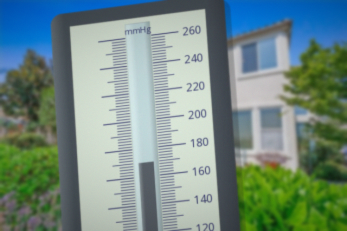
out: **170** mmHg
